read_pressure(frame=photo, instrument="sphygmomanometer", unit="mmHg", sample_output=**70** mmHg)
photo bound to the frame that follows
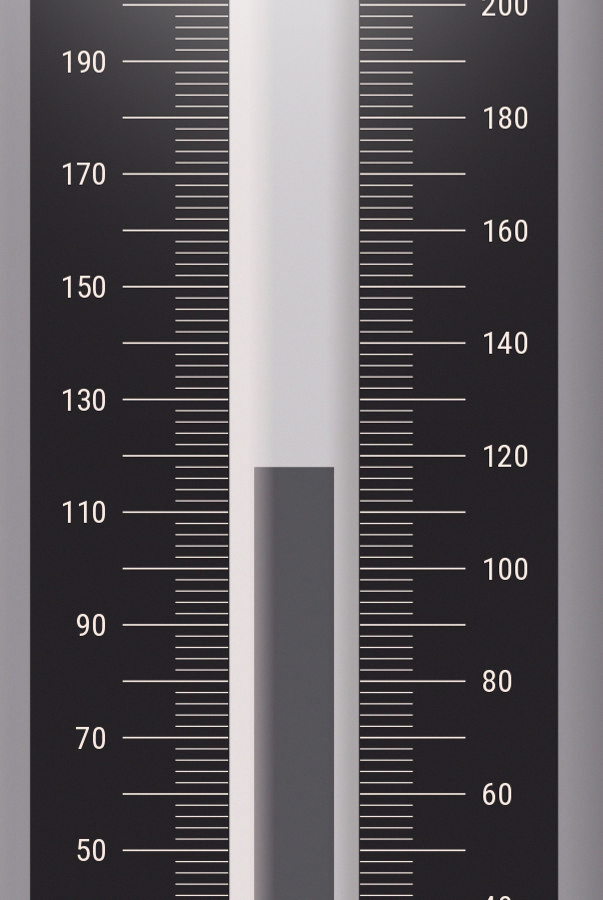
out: **118** mmHg
